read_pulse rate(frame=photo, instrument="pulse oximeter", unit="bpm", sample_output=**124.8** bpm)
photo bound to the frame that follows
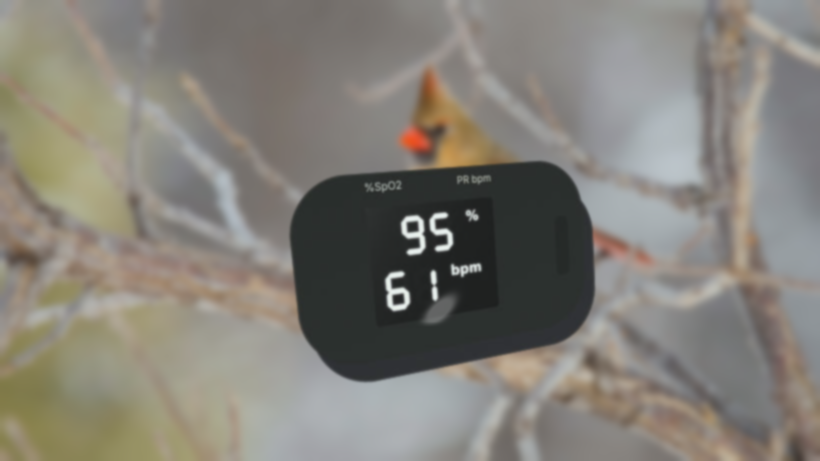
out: **61** bpm
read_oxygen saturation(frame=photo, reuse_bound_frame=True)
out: **95** %
